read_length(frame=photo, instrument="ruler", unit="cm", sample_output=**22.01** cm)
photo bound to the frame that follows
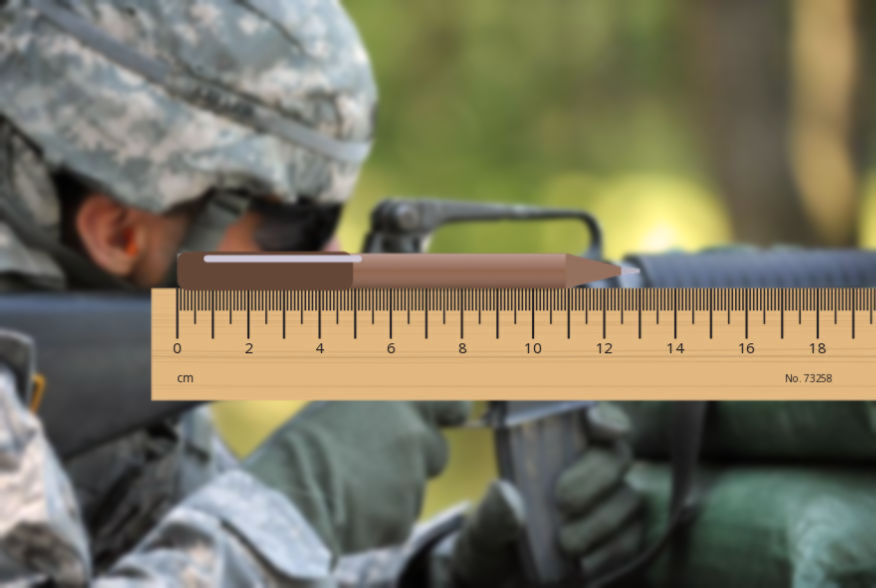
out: **13** cm
